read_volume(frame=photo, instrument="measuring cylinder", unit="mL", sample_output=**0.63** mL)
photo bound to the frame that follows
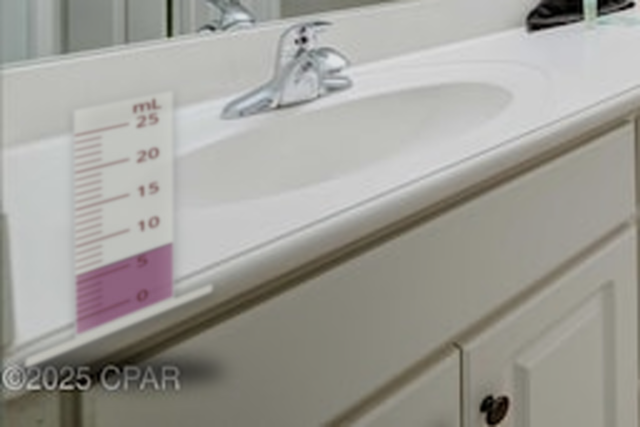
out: **6** mL
